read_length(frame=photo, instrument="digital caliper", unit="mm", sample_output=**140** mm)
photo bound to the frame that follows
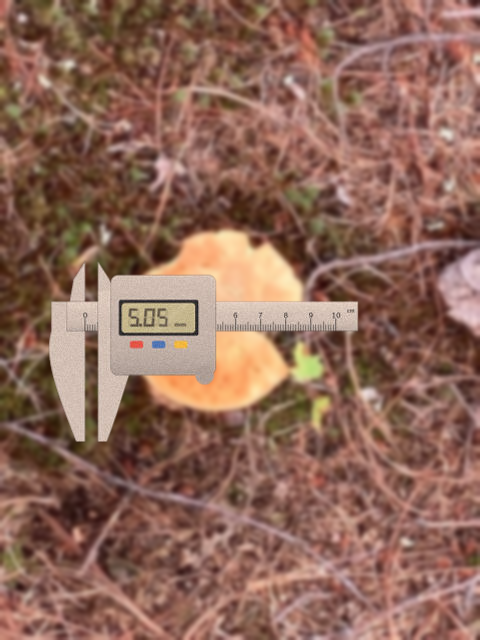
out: **5.05** mm
